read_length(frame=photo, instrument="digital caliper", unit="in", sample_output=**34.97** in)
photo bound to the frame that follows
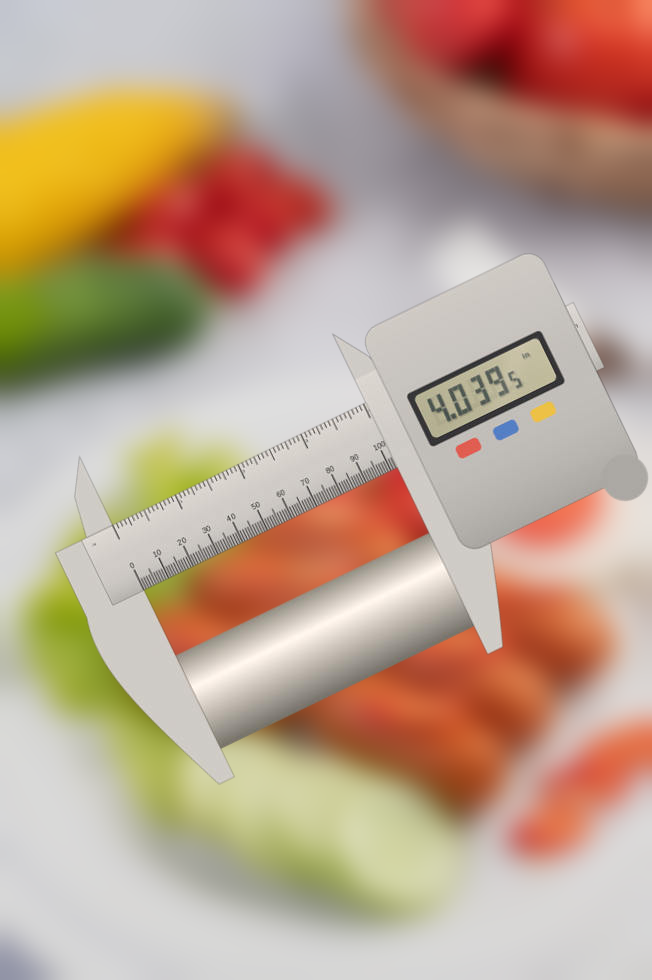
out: **4.0395** in
